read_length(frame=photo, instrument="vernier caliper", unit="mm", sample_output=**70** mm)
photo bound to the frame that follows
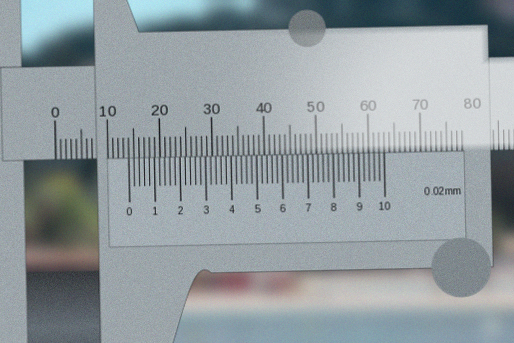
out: **14.0** mm
